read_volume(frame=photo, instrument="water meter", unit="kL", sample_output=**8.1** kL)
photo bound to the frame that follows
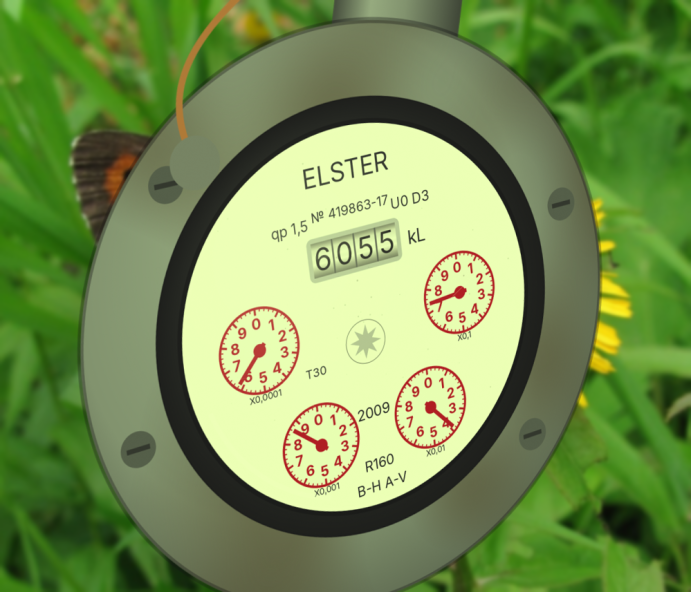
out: **6055.7386** kL
